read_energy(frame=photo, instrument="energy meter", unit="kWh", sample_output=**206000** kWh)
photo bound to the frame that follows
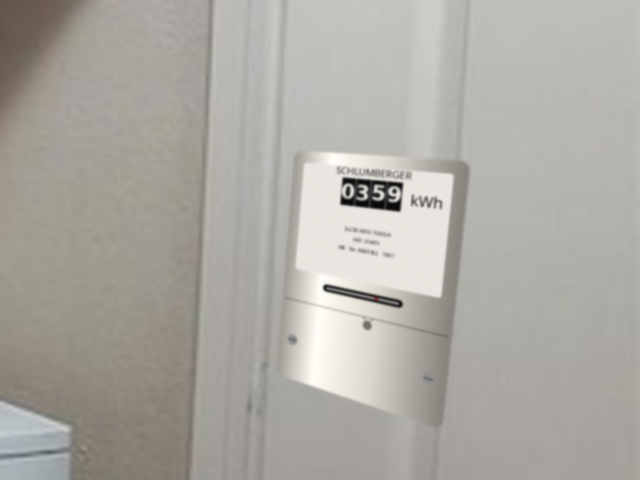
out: **359** kWh
